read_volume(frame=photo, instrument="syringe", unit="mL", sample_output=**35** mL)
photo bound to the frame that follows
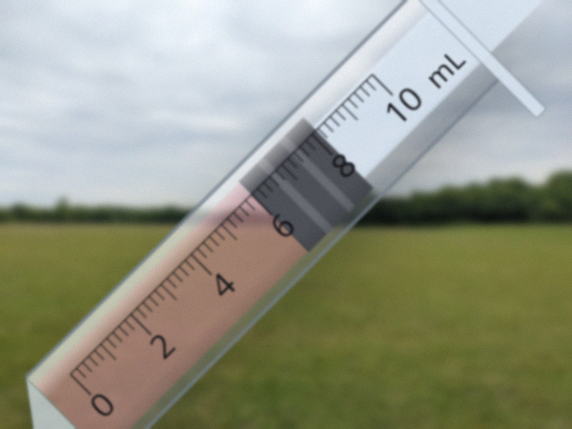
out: **6** mL
